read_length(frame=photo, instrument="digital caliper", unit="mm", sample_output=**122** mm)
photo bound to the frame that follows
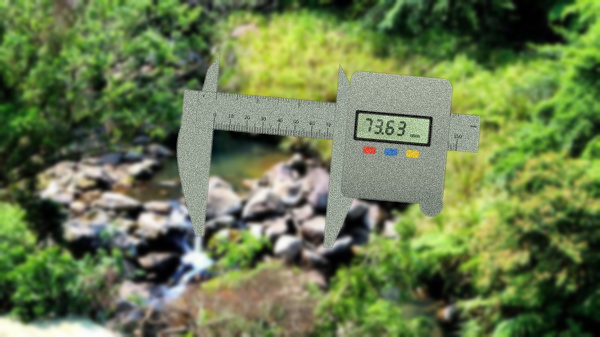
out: **73.63** mm
